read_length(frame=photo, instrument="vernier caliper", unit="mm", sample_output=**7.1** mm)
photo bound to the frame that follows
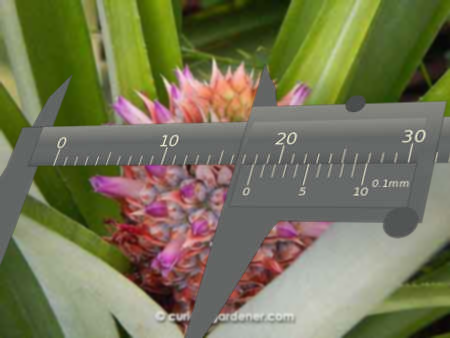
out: **17.9** mm
